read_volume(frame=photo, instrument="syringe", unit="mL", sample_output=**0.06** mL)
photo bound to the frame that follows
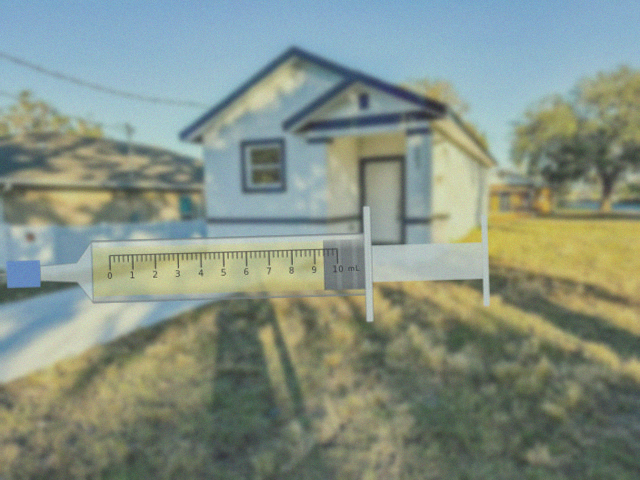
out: **9.4** mL
